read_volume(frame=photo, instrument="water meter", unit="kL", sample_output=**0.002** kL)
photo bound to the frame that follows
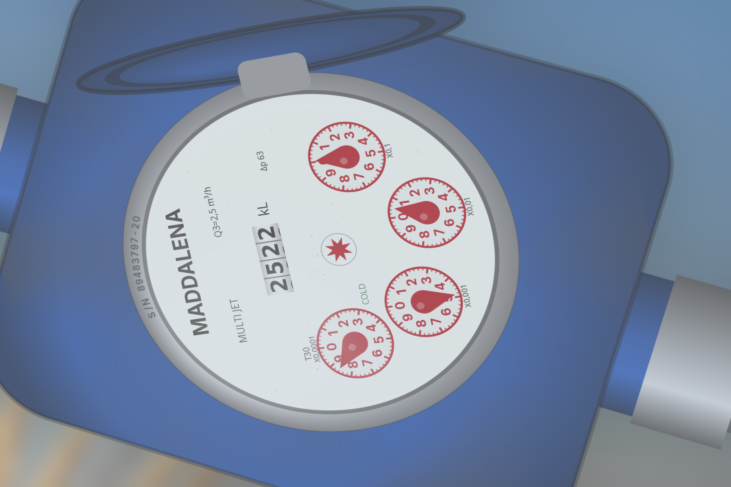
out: **2522.0048** kL
